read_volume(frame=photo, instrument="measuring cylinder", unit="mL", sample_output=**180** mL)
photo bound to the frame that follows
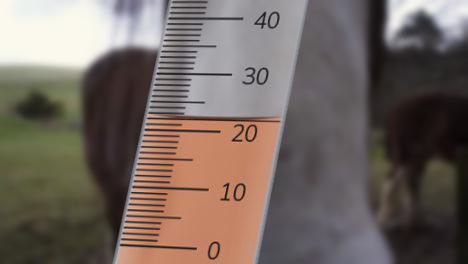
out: **22** mL
